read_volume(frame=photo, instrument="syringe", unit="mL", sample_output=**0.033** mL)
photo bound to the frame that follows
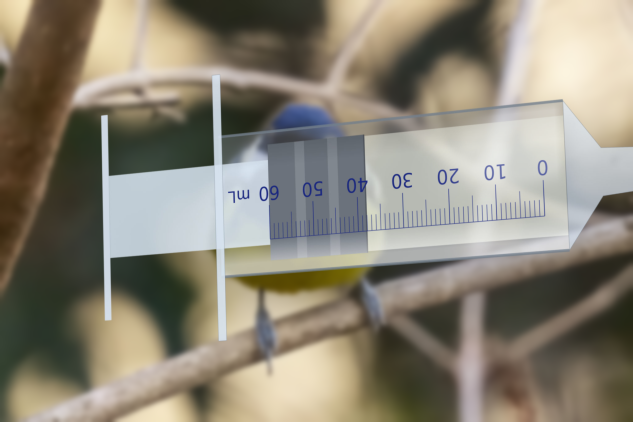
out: **38** mL
